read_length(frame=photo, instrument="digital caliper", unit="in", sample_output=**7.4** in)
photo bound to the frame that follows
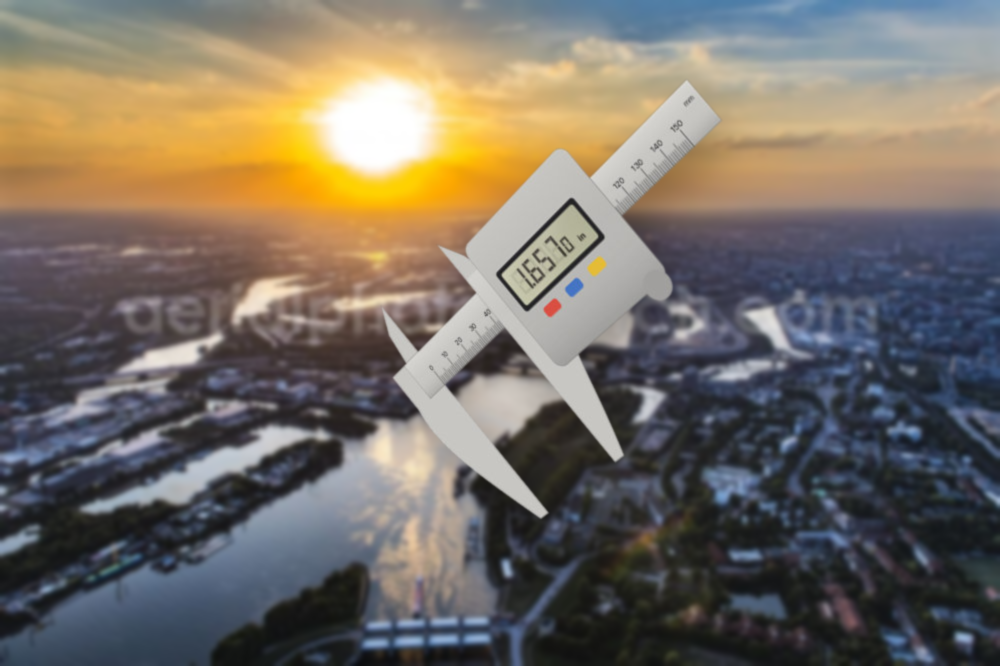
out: **1.6570** in
